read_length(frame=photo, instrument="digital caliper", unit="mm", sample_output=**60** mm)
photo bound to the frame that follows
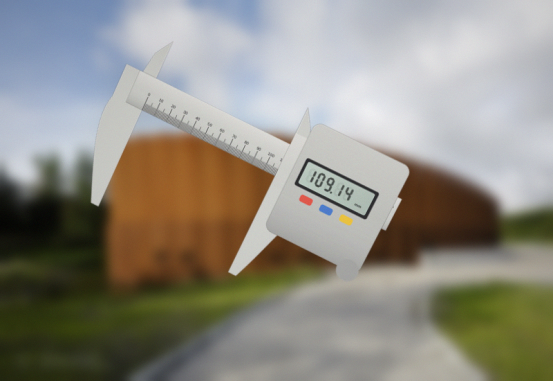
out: **109.14** mm
